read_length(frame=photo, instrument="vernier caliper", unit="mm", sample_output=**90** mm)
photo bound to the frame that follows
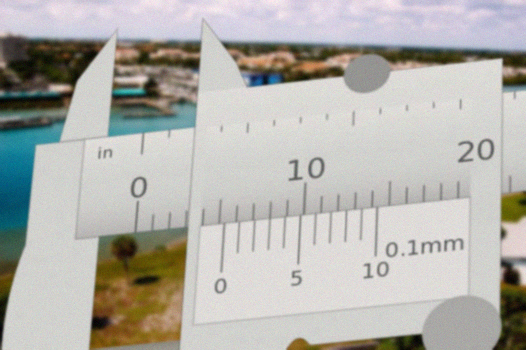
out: **5.3** mm
